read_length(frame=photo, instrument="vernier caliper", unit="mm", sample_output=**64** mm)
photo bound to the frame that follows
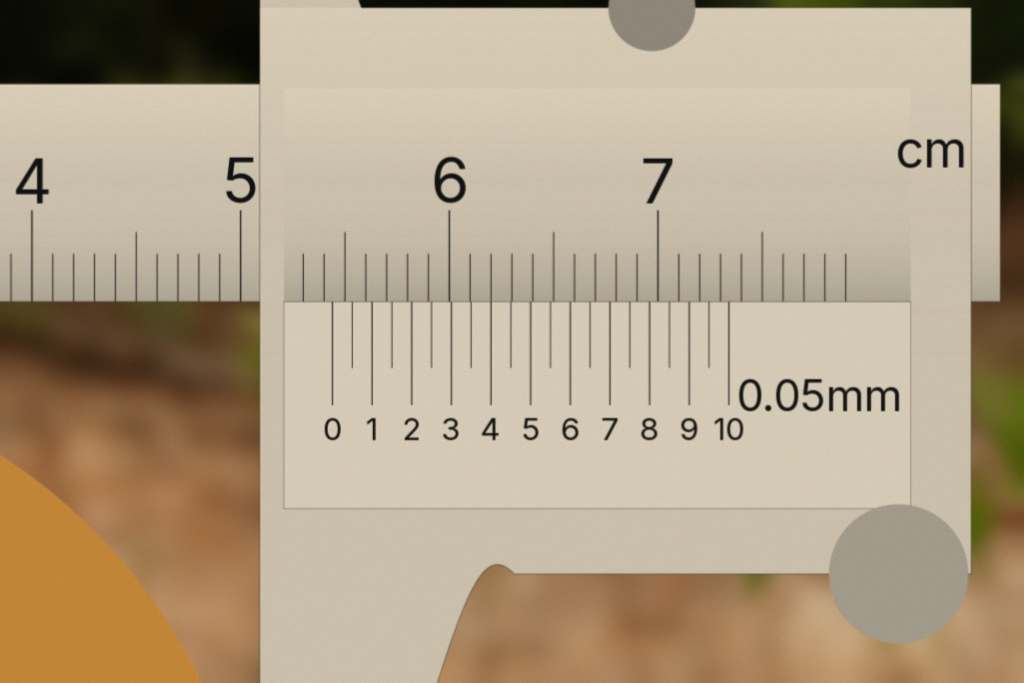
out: **54.4** mm
